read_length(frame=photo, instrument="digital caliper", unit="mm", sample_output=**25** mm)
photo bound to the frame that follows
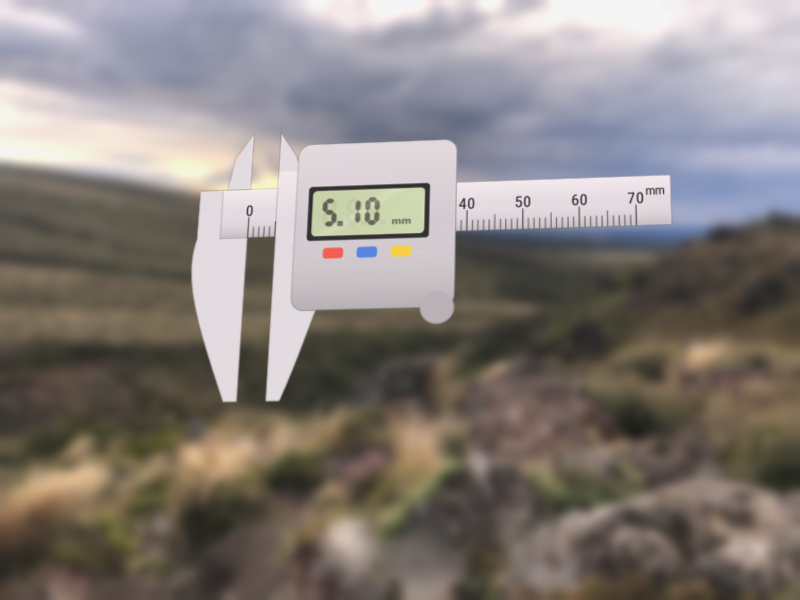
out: **5.10** mm
